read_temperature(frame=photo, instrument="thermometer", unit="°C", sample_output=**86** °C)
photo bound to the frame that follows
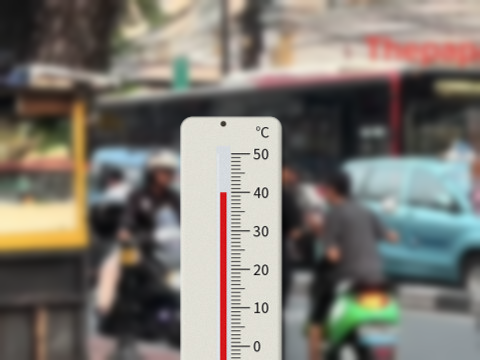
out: **40** °C
